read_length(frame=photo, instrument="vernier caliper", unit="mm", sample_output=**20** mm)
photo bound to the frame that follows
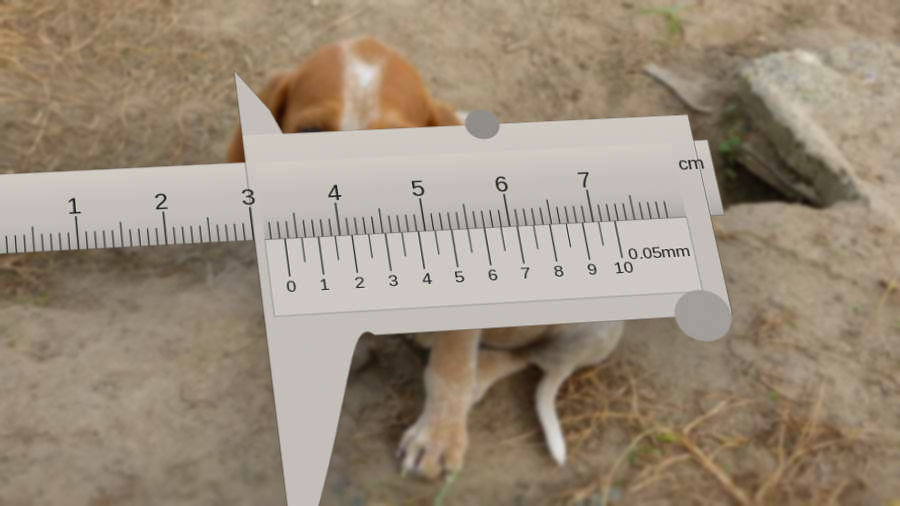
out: **33.6** mm
